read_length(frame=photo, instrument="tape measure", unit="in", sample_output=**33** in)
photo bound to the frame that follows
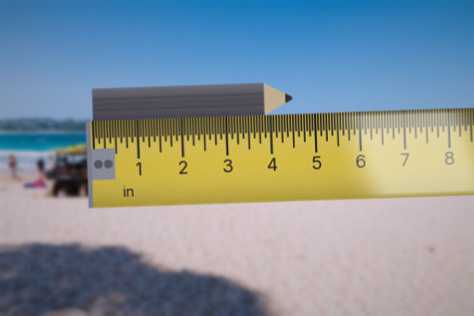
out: **4.5** in
